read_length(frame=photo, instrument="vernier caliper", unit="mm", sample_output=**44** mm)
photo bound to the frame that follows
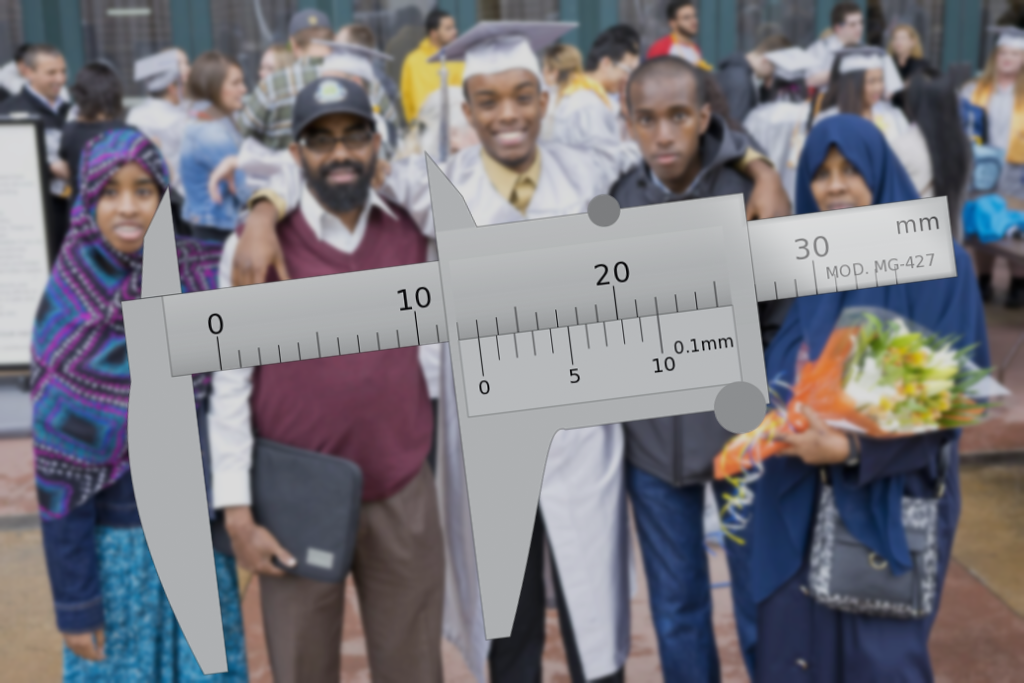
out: **13.0** mm
